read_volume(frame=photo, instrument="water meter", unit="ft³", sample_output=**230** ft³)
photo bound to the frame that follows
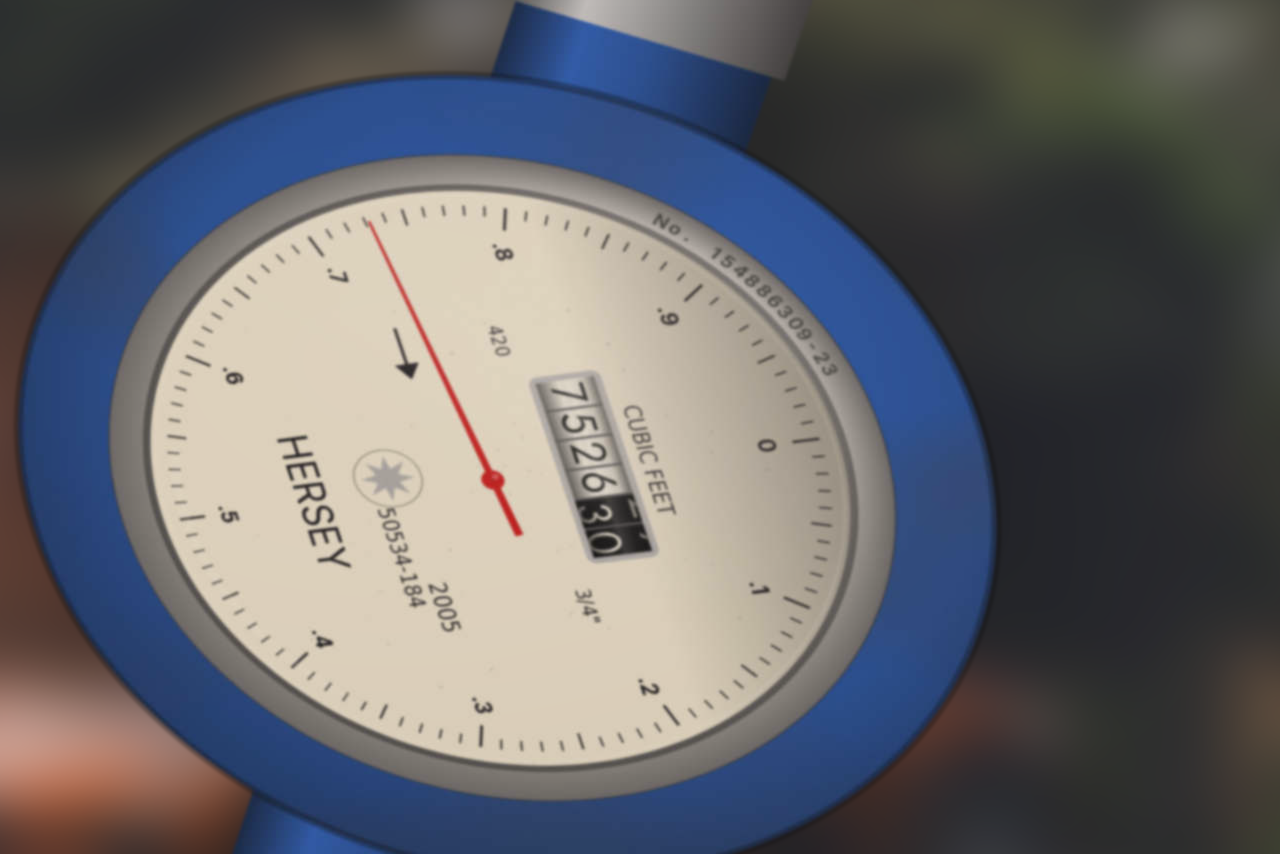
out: **752629.73** ft³
